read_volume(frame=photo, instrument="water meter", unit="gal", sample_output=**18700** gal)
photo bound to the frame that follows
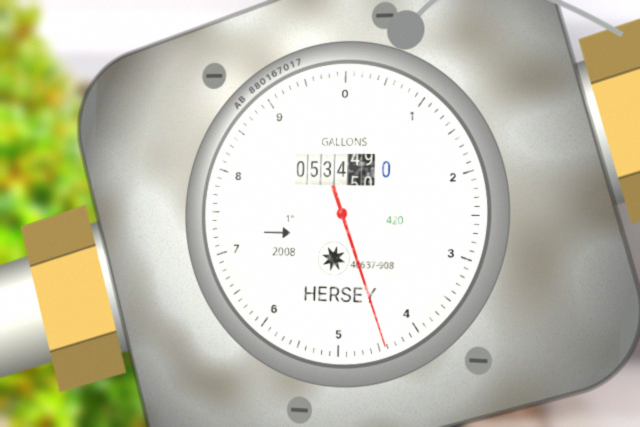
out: **534494.4** gal
